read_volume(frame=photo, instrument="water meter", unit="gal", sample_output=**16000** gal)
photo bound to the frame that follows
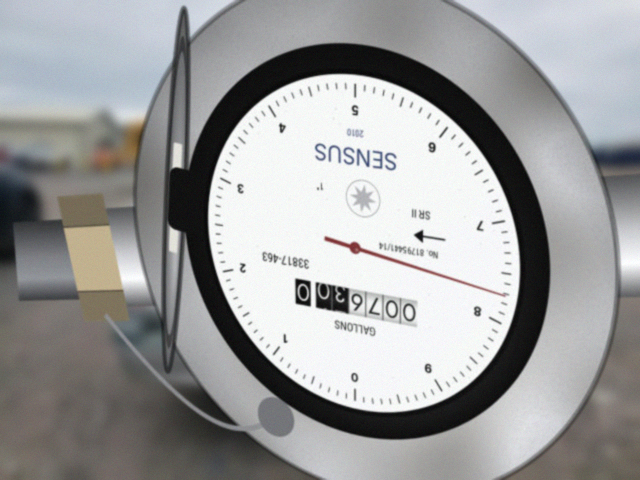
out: **76297.7** gal
